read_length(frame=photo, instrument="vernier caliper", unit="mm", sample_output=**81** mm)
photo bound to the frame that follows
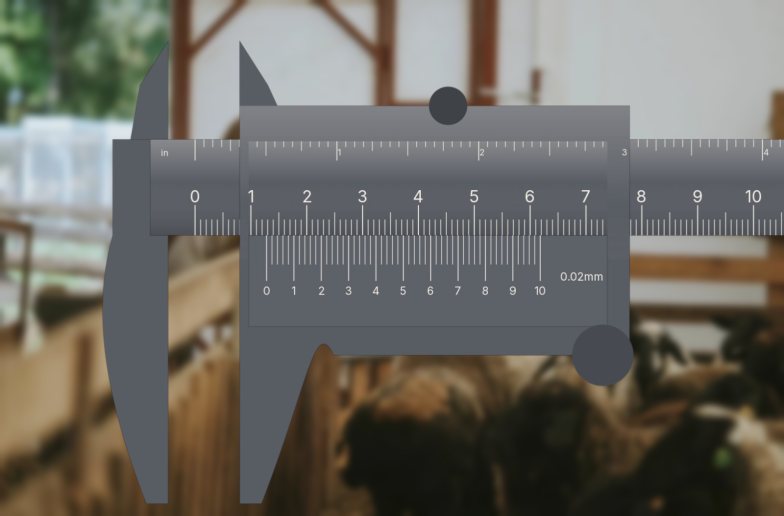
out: **12.8** mm
